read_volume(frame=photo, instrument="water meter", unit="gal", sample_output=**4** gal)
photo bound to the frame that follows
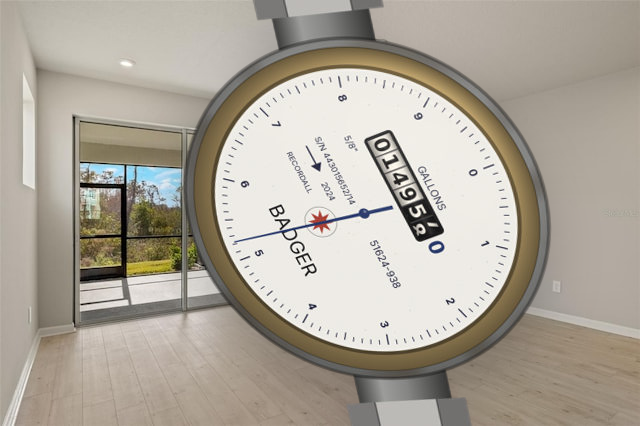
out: **149575.2** gal
